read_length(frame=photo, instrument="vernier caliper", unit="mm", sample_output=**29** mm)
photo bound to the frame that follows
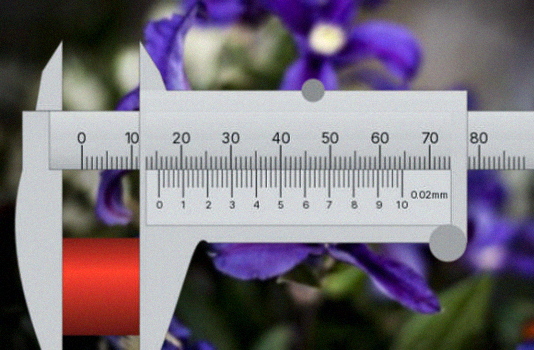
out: **15.5** mm
